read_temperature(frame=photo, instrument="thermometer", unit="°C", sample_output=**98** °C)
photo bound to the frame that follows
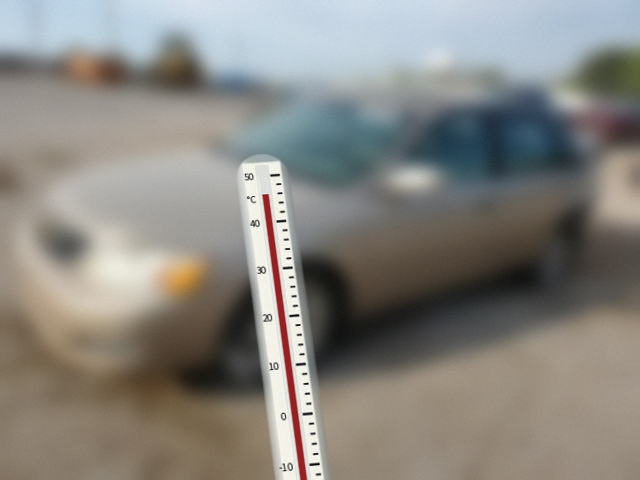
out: **46** °C
